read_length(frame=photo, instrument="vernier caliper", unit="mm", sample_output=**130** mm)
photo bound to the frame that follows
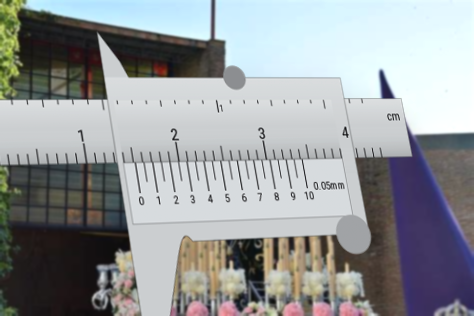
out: **15.2** mm
